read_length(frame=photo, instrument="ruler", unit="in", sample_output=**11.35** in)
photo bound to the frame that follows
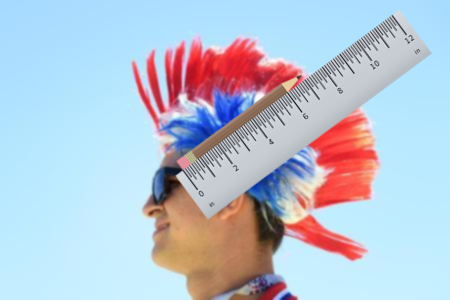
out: **7** in
